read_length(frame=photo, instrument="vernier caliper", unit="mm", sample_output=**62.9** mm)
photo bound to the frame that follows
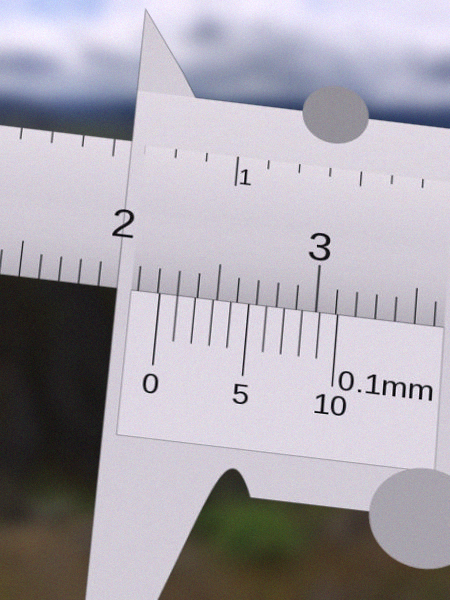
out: **22.1** mm
